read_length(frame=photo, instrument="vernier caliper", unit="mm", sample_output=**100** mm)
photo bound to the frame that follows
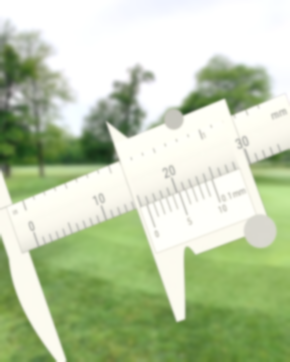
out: **15.8** mm
